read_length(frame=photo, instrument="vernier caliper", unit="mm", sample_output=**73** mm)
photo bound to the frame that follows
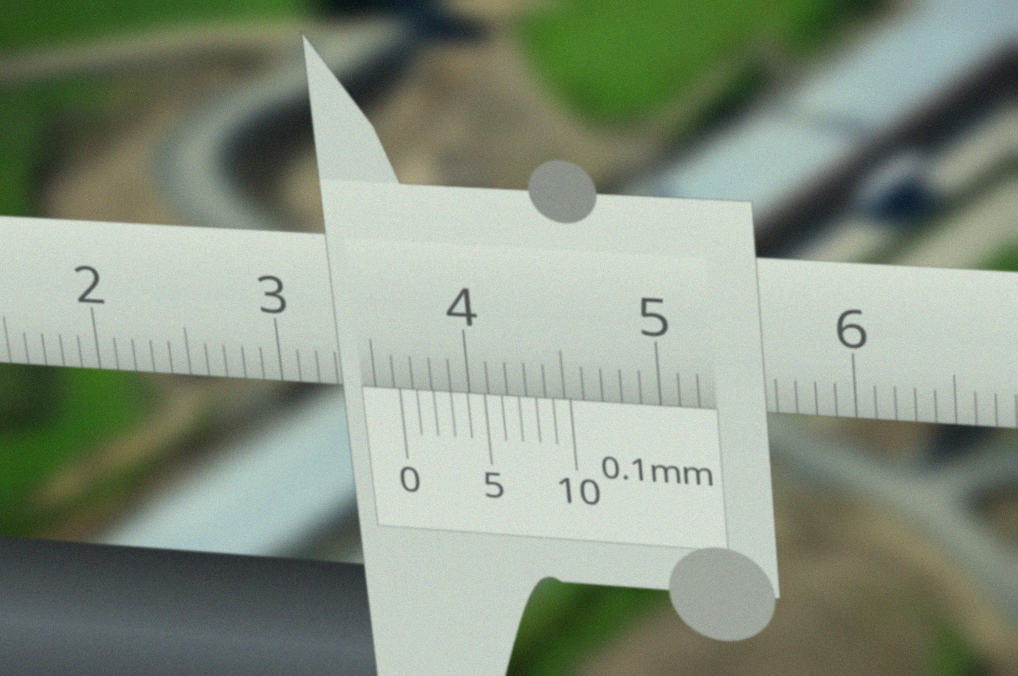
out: **36.3** mm
